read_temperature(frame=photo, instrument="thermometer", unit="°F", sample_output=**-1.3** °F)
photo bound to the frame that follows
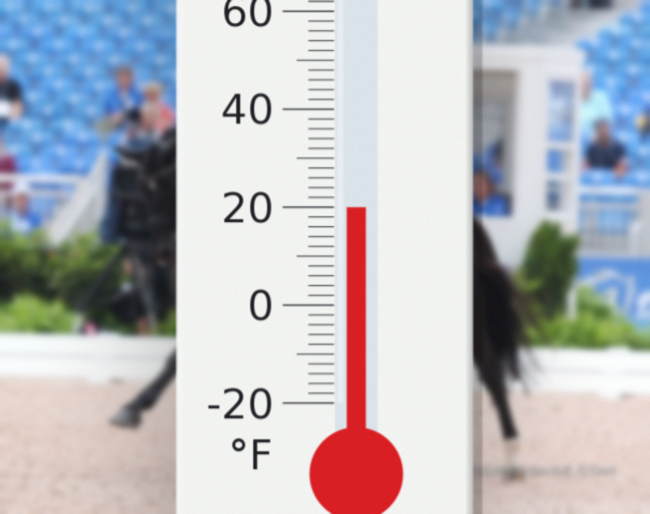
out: **20** °F
